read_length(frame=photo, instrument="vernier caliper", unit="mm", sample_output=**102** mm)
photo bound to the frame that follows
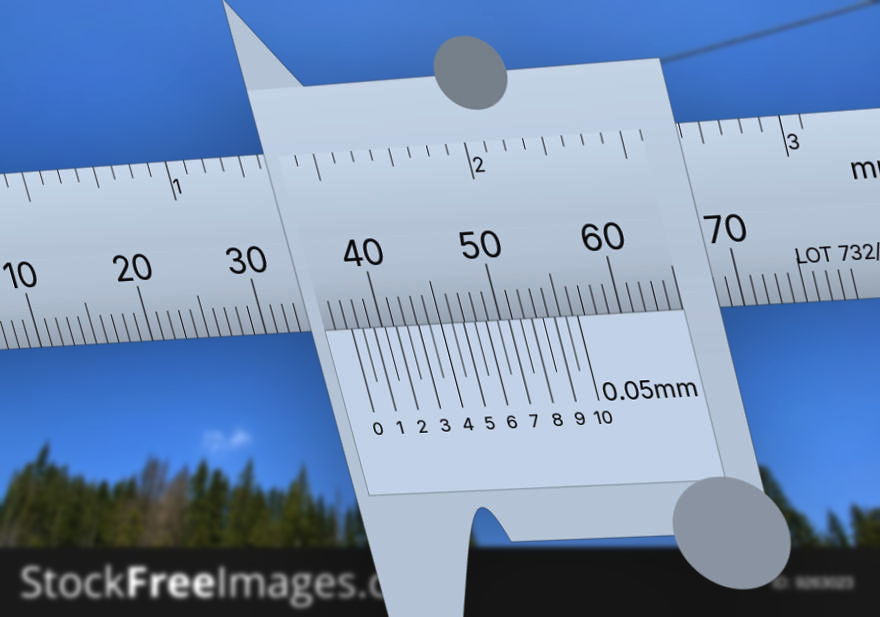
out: **37.4** mm
